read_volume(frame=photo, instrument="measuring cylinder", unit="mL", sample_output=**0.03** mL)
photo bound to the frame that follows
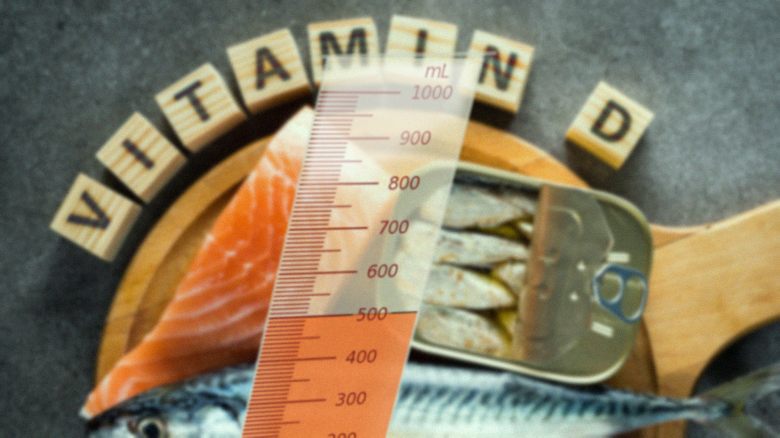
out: **500** mL
